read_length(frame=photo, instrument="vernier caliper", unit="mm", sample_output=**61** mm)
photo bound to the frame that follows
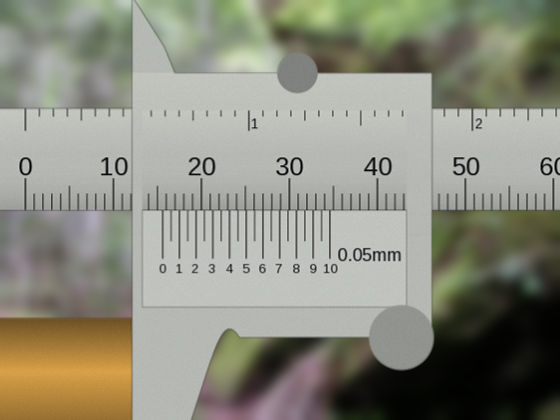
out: **15.6** mm
